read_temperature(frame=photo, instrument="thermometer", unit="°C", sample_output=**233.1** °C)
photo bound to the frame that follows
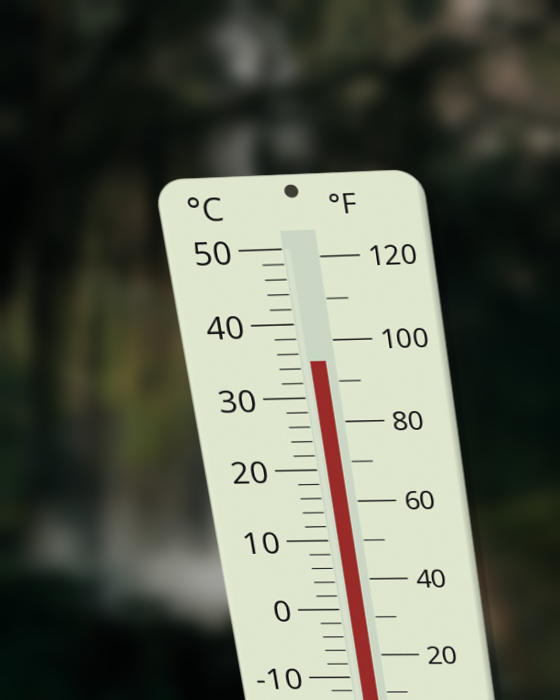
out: **35** °C
